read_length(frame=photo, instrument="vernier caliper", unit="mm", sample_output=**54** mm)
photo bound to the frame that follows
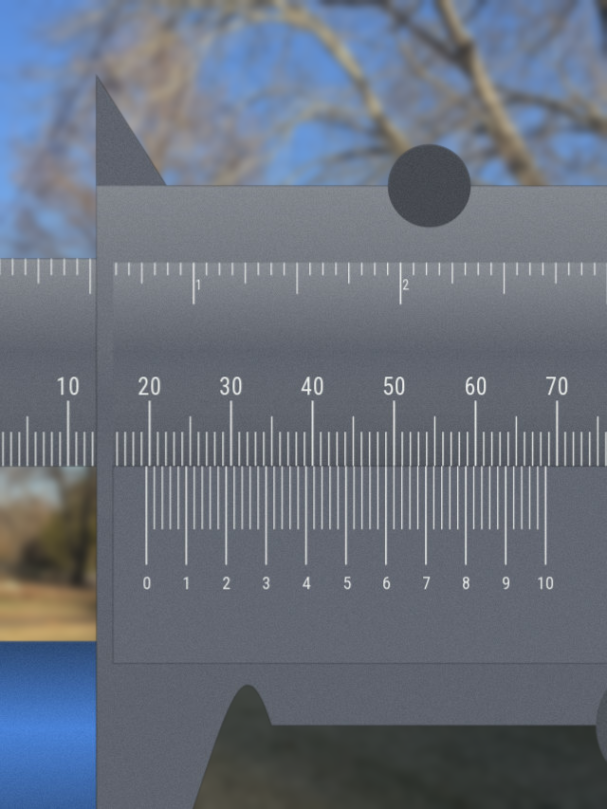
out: **19.6** mm
